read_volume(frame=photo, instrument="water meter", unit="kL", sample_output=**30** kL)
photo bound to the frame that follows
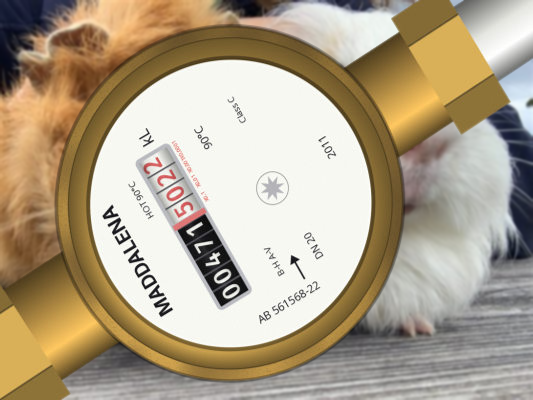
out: **471.5022** kL
